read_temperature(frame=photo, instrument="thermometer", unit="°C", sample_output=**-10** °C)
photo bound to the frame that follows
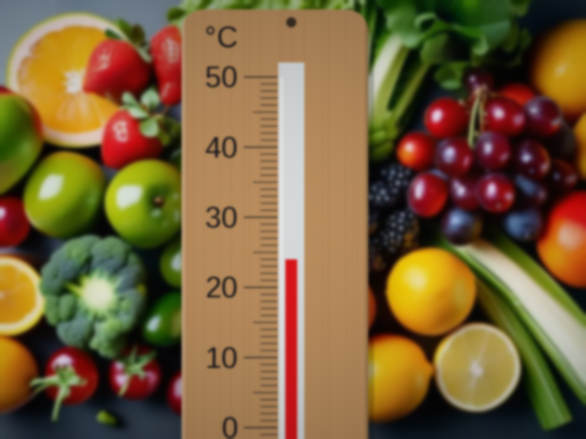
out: **24** °C
